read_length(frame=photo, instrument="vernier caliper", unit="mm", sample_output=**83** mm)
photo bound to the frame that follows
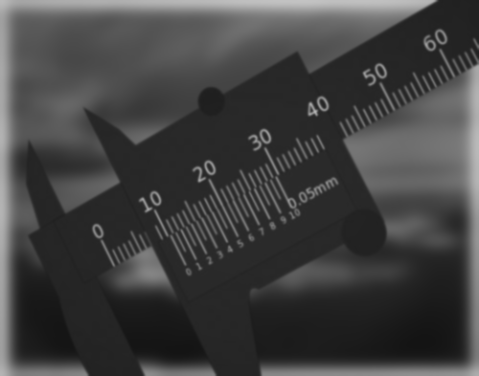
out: **10.5** mm
